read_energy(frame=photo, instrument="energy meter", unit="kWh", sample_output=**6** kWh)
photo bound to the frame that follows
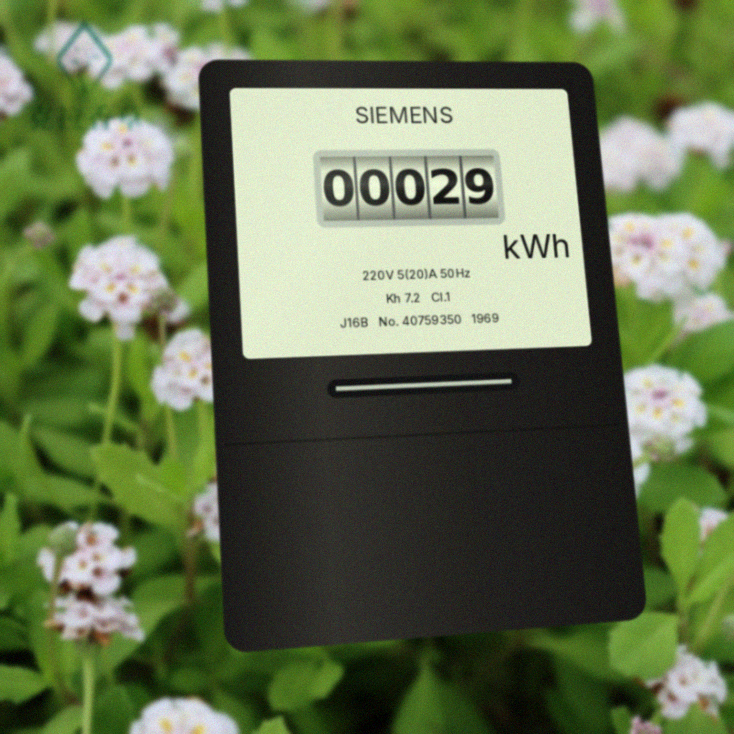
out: **29** kWh
